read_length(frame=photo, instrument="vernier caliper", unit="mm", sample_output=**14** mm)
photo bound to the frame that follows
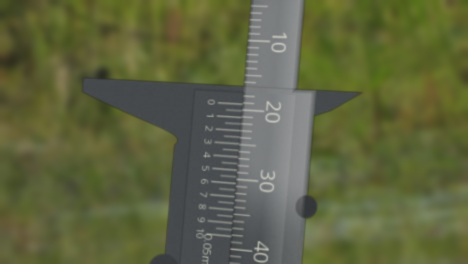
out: **19.2** mm
